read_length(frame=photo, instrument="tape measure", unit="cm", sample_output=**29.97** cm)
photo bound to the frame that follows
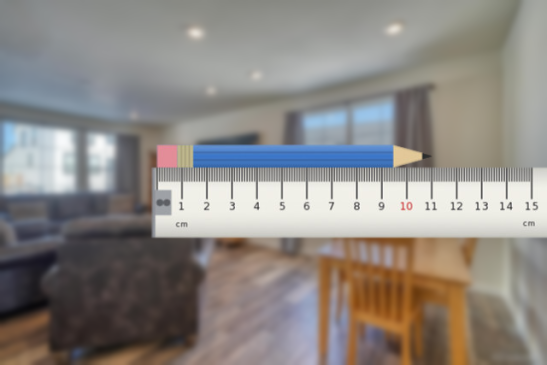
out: **11** cm
